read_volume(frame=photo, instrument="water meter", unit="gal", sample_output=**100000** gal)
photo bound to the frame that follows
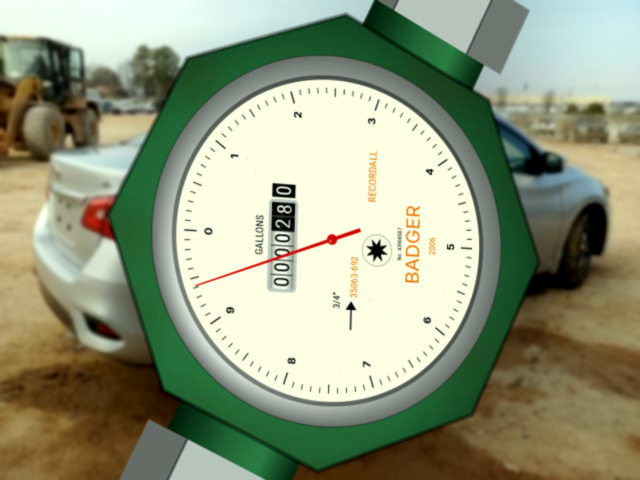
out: **279.4** gal
